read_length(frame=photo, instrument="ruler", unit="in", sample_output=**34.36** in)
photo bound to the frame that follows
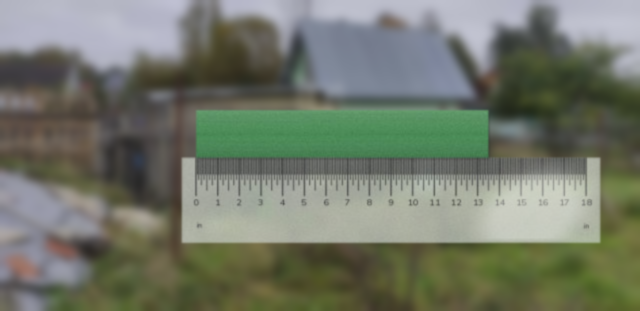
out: **13.5** in
